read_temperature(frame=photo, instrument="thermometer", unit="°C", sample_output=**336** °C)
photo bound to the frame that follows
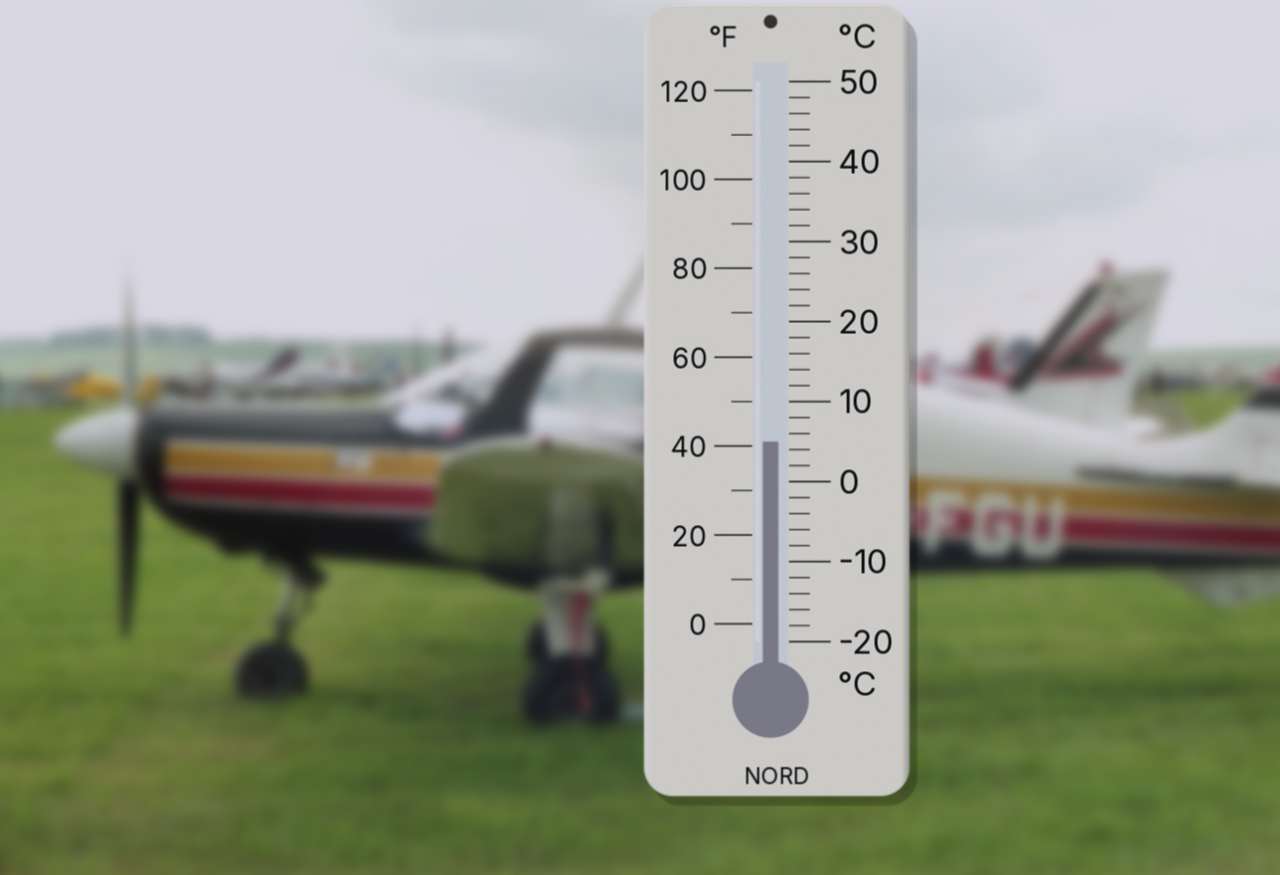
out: **5** °C
